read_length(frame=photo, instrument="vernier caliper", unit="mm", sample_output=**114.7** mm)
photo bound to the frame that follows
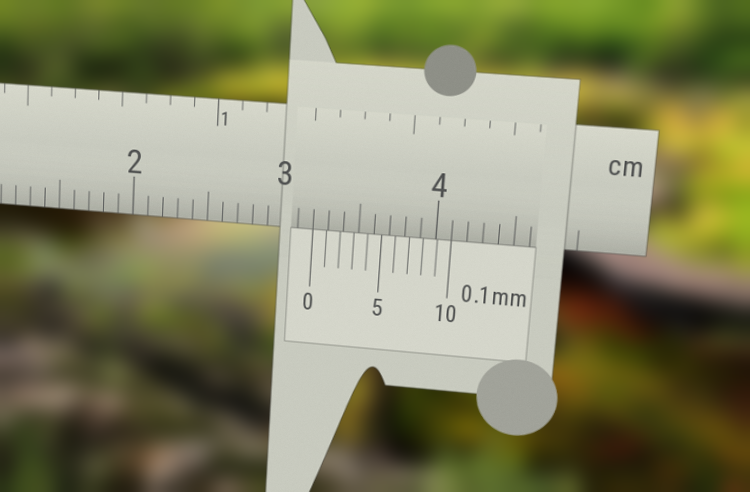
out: **32.0** mm
